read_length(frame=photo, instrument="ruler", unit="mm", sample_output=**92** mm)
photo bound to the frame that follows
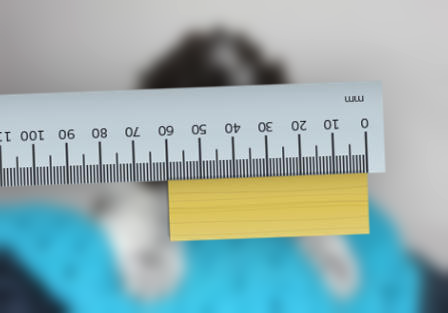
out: **60** mm
